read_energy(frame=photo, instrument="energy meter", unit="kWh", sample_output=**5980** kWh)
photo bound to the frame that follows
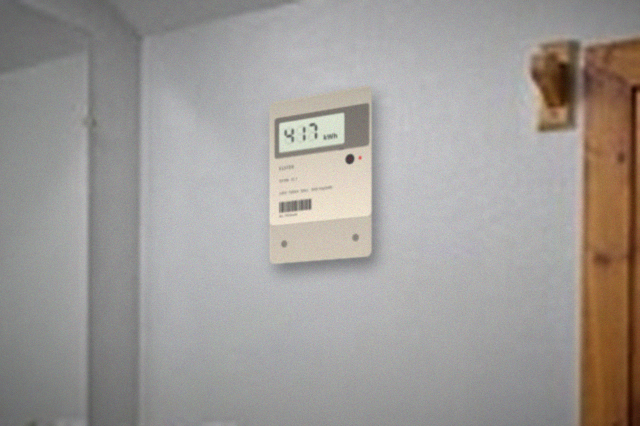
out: **417** kWh
